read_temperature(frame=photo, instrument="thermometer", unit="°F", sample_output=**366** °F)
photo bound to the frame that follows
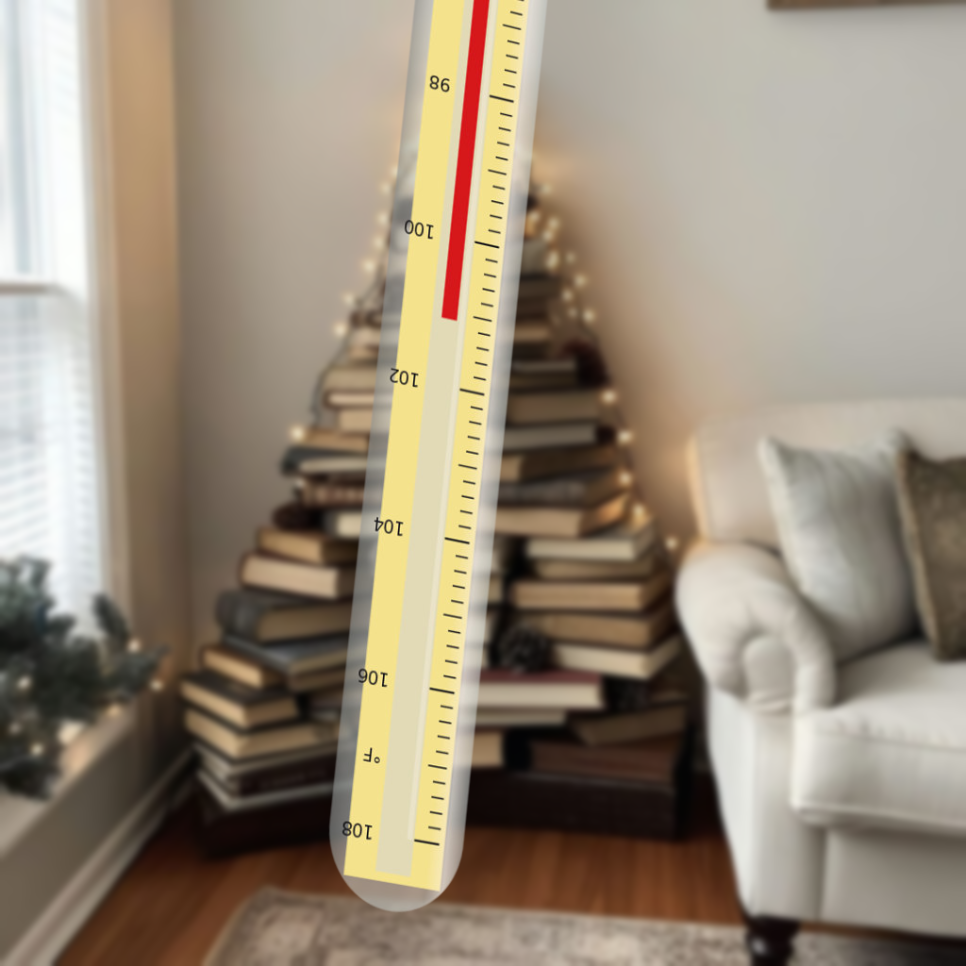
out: **101.1** °F
